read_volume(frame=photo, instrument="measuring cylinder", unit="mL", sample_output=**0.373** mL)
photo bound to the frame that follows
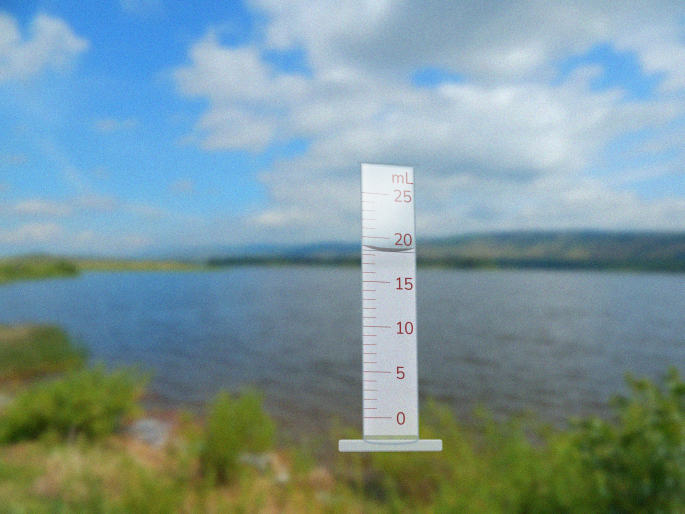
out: **18.5** mL
